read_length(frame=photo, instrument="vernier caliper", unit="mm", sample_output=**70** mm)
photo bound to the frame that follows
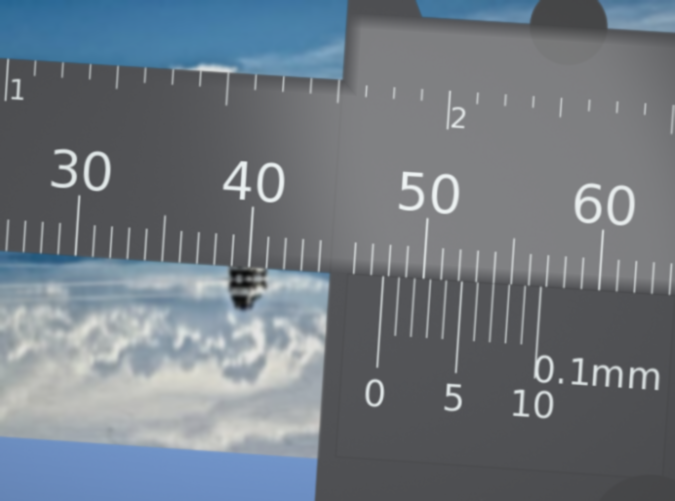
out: **47.7** mm
